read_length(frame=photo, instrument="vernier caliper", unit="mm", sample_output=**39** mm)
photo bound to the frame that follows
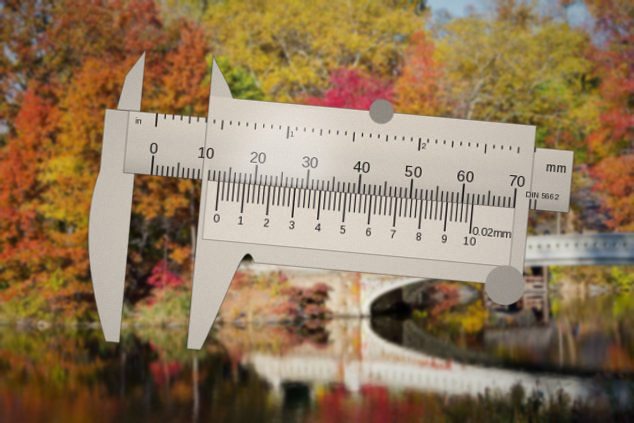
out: **13.0** mm
